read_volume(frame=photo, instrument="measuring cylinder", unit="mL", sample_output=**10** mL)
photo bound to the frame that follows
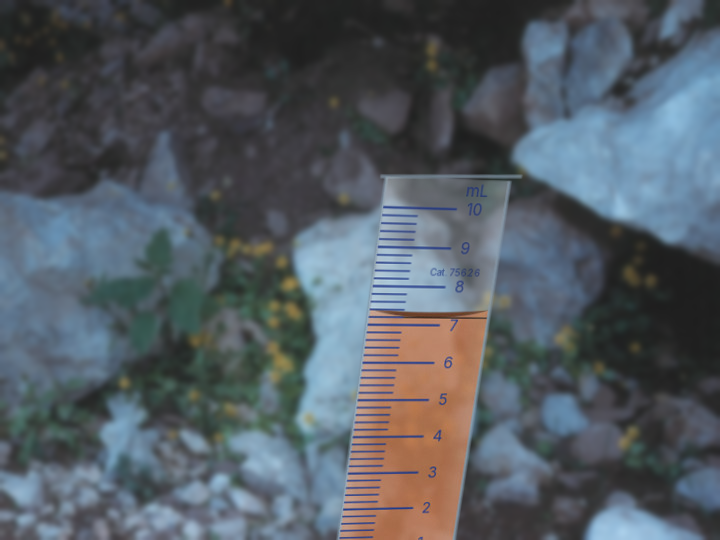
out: **7.2** mL
